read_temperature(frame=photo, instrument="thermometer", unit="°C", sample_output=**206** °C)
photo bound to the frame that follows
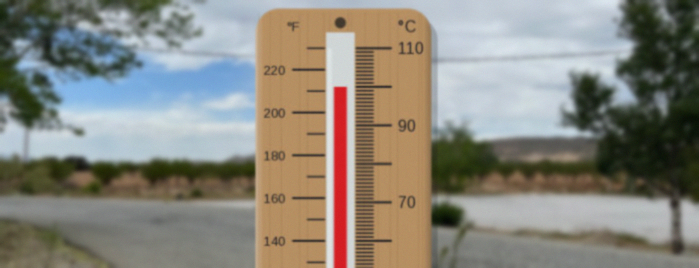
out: **100** °C
